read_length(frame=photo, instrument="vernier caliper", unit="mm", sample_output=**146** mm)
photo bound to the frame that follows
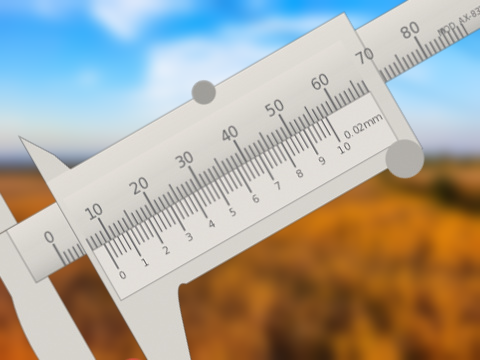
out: **8.5** mm
